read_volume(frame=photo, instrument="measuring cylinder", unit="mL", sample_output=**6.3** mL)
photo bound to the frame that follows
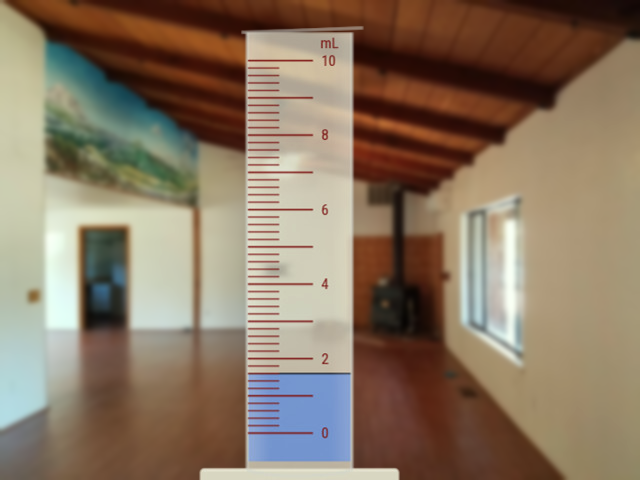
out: **1.6** mL
